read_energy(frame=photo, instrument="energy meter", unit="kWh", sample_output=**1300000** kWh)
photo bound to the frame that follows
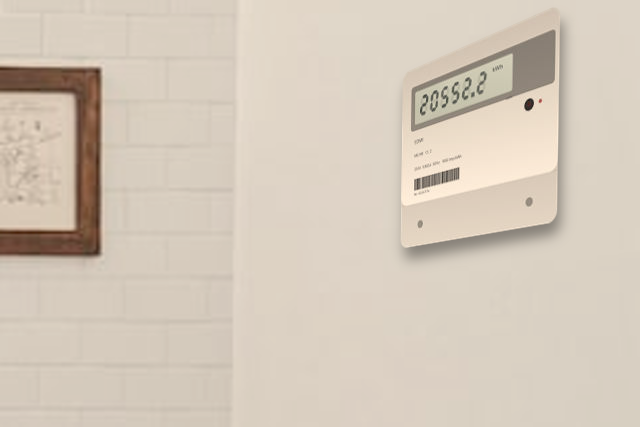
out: **20552.2** kWh
